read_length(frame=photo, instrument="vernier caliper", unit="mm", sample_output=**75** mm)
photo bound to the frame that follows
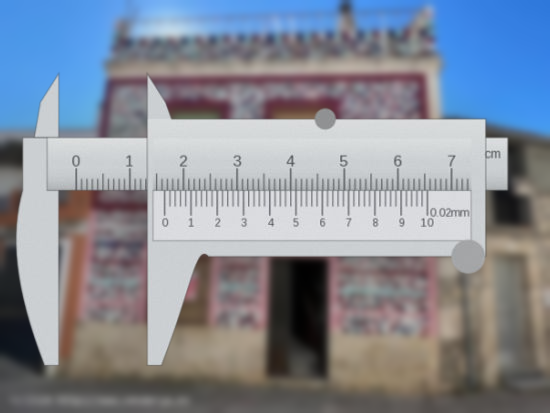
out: **16.5** mm
